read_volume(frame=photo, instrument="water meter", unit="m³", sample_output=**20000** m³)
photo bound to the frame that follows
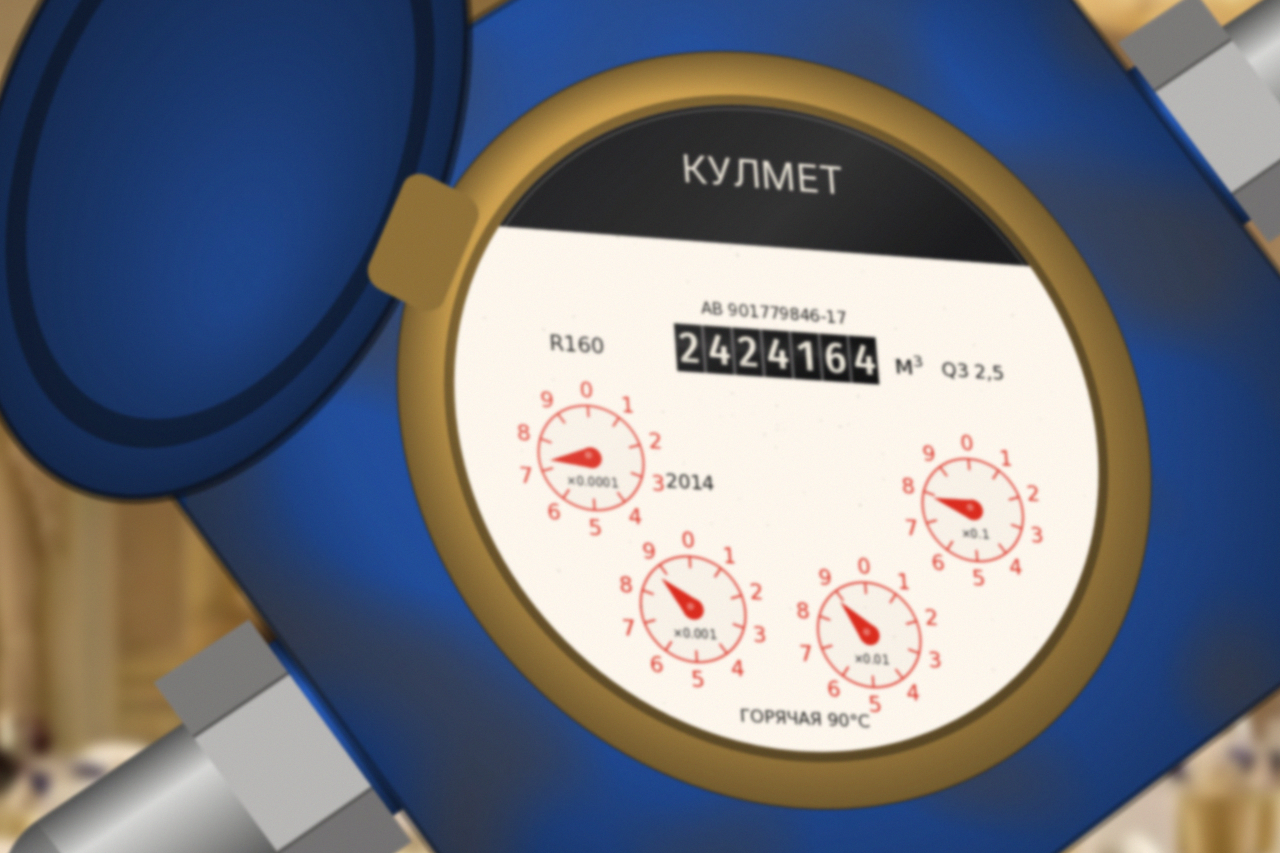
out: **2424164.7887** m³
